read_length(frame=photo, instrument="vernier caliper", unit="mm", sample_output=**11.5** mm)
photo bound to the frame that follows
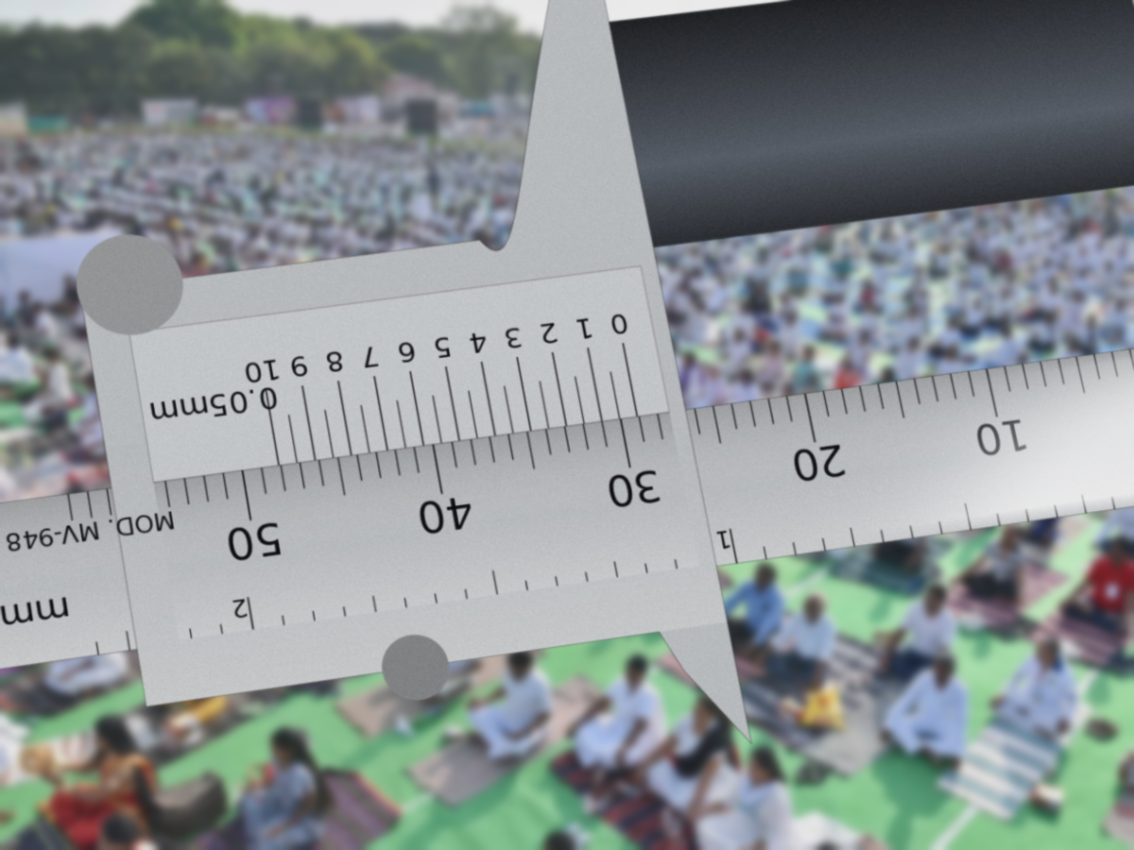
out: **29.1** mm
